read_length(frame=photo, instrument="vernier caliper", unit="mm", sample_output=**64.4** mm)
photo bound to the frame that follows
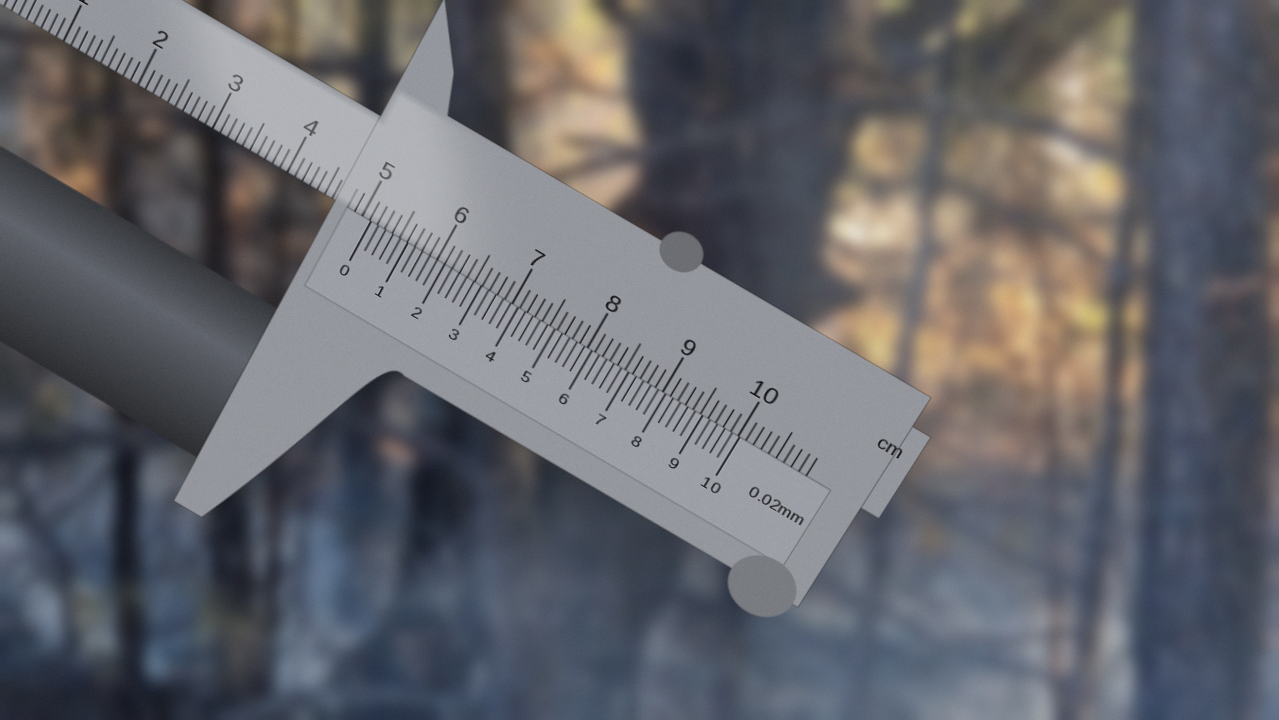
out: **51.2** mm
